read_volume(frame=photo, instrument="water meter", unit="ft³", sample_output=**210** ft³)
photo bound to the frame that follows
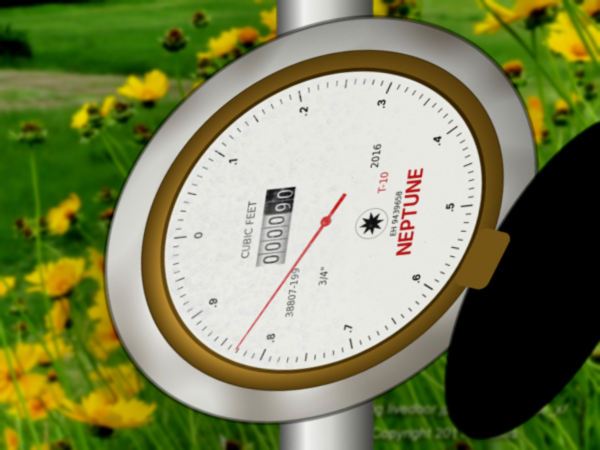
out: **89.83** ft³
